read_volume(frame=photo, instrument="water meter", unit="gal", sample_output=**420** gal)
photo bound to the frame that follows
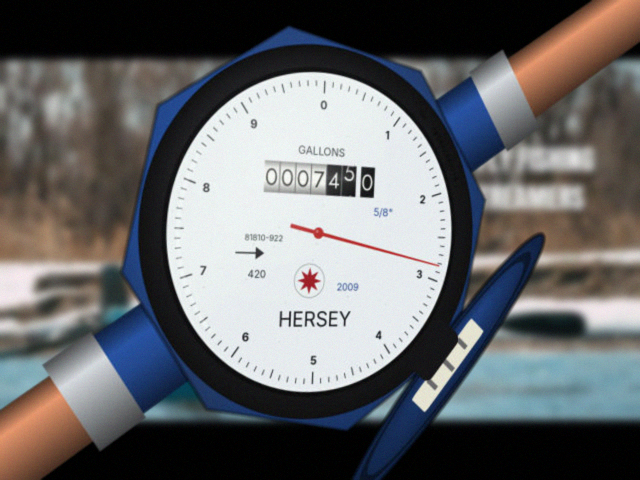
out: **7452.8** gal
